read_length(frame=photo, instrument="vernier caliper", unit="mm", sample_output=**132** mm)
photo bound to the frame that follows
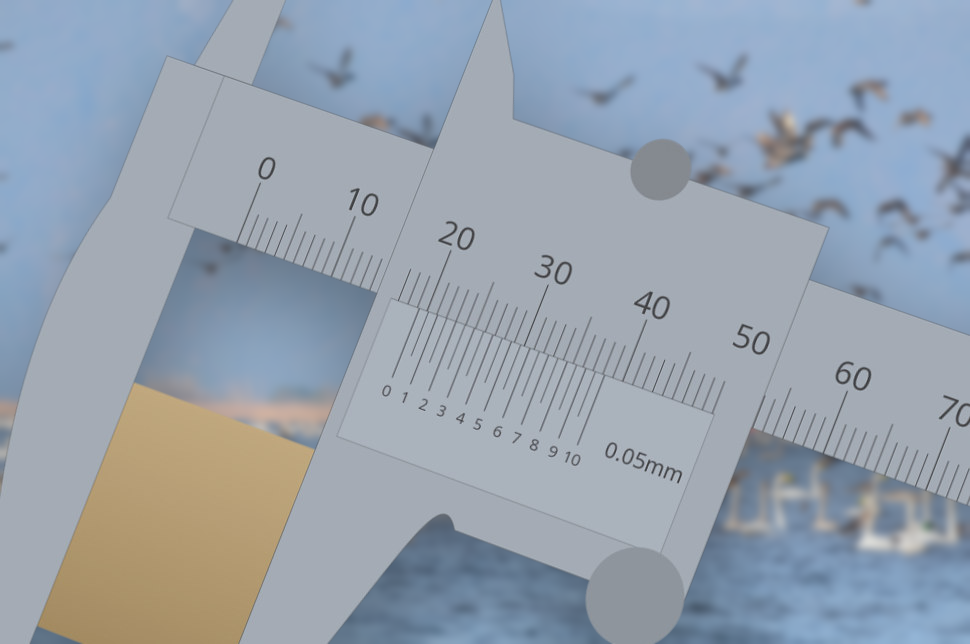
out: **19.2** mm
